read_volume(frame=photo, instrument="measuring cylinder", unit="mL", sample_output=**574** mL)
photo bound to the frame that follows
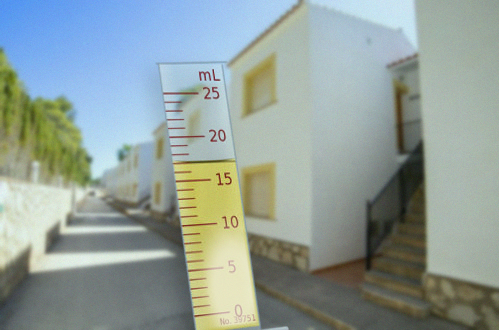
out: **17** mL
